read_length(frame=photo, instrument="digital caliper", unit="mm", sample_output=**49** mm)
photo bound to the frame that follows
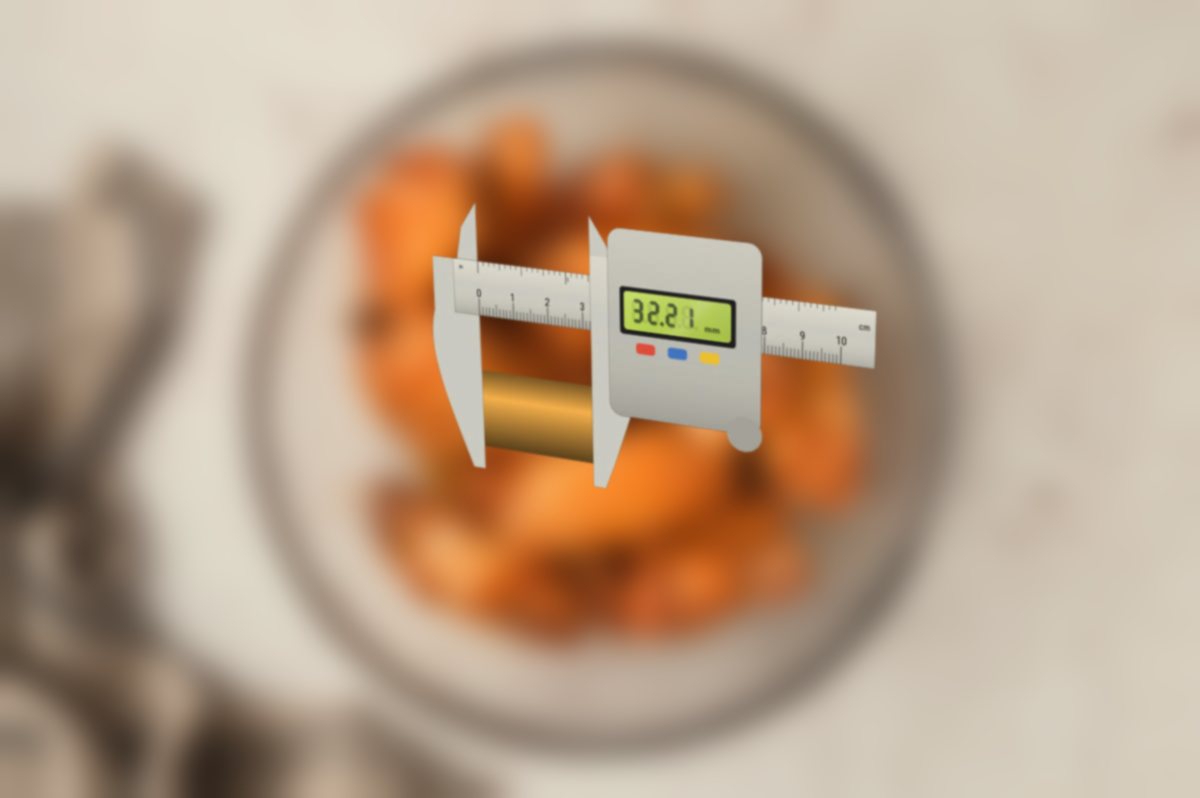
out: **32.21** mm
